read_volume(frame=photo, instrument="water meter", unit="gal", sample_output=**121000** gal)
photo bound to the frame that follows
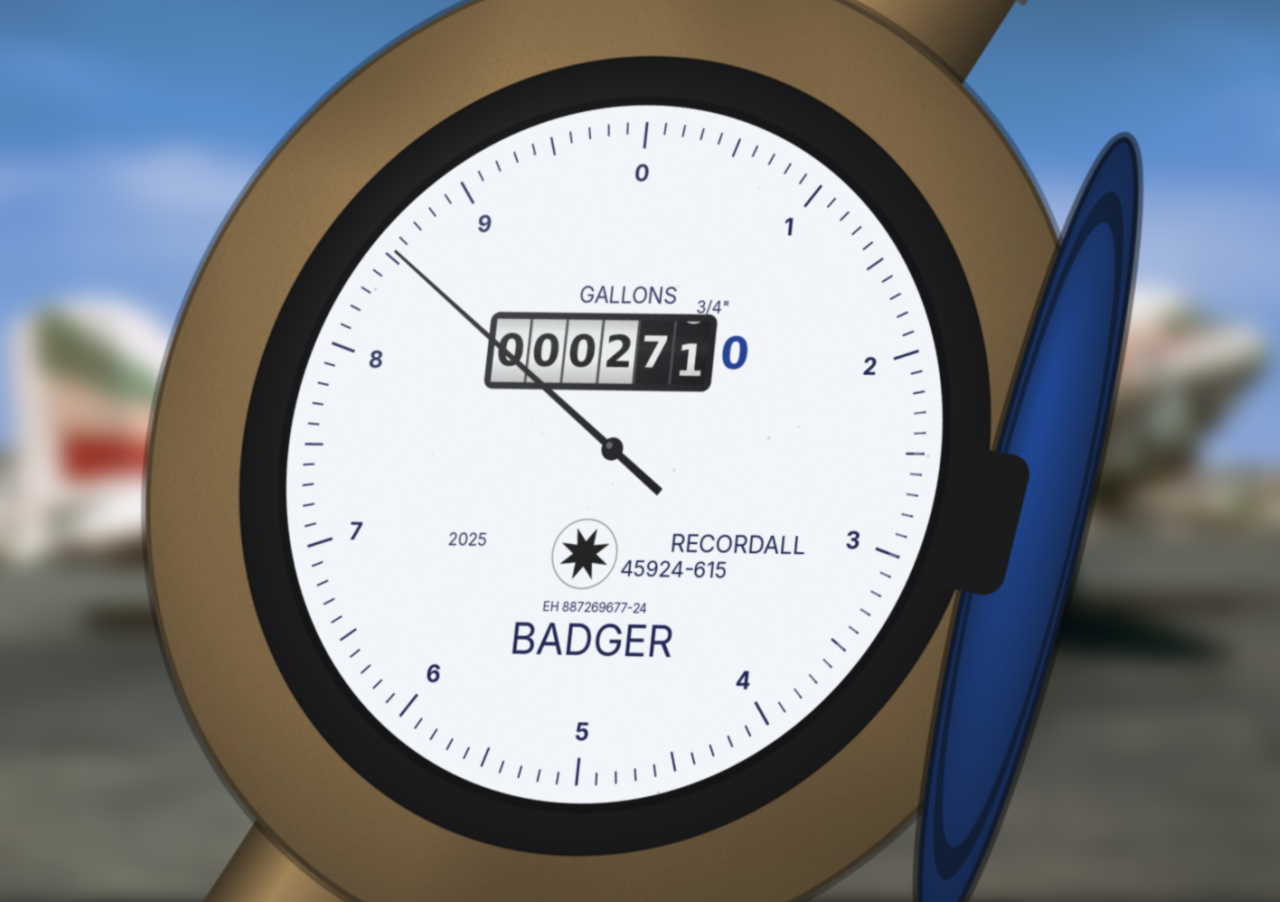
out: **2708.5** gal
